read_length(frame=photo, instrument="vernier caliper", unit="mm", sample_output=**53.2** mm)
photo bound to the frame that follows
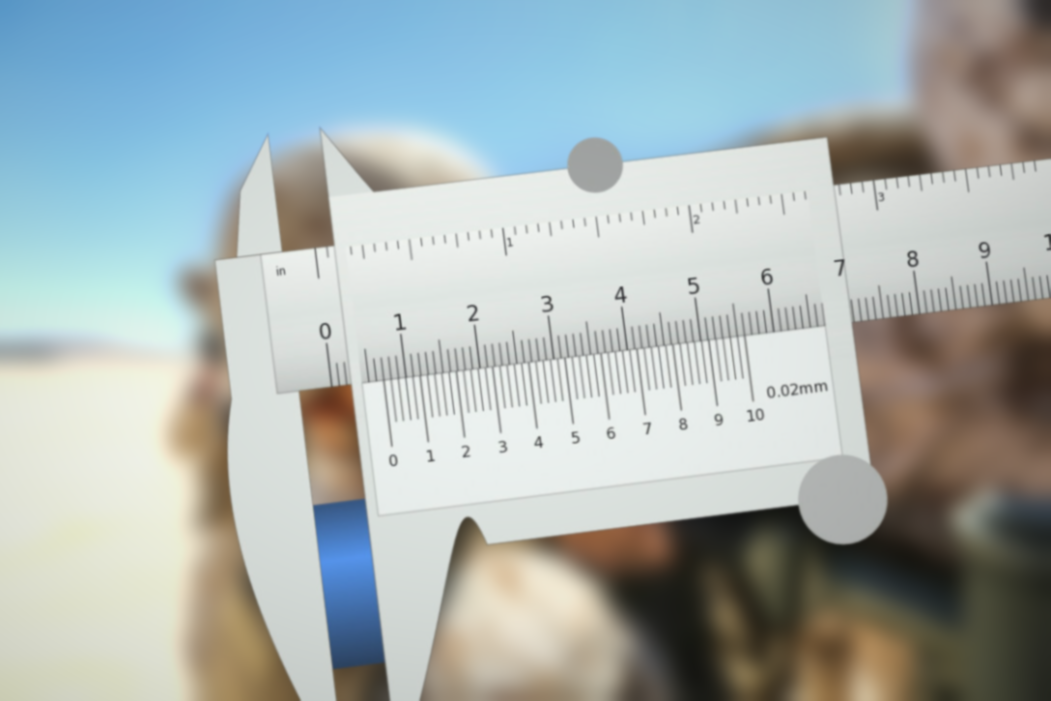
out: **7.0** mm
